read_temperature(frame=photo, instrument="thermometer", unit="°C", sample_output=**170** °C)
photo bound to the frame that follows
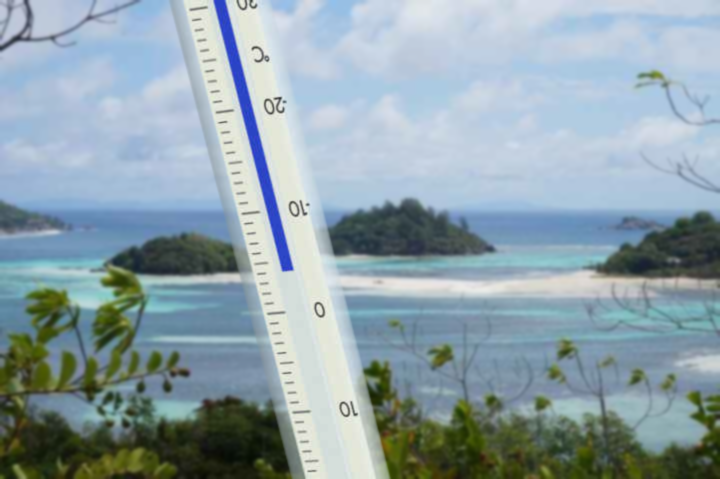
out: **-4** °C
